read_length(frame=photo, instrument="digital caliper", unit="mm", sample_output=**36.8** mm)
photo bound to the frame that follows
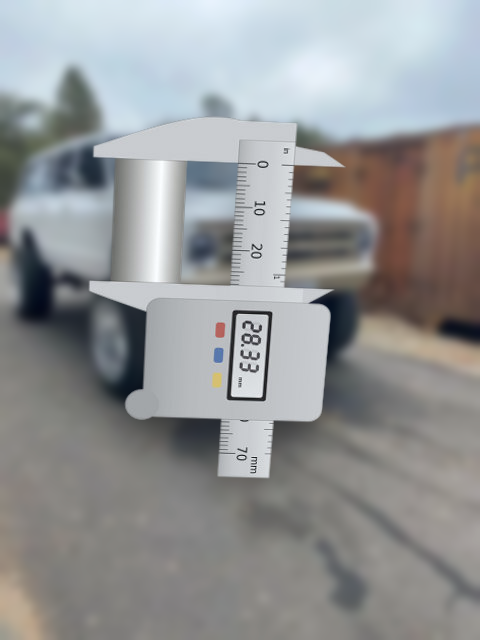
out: **28.33** mm
